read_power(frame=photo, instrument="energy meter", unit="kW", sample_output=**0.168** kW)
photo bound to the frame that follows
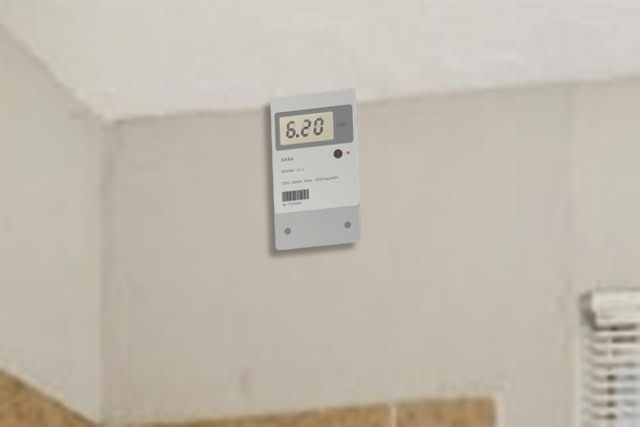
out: **6.20** kW
